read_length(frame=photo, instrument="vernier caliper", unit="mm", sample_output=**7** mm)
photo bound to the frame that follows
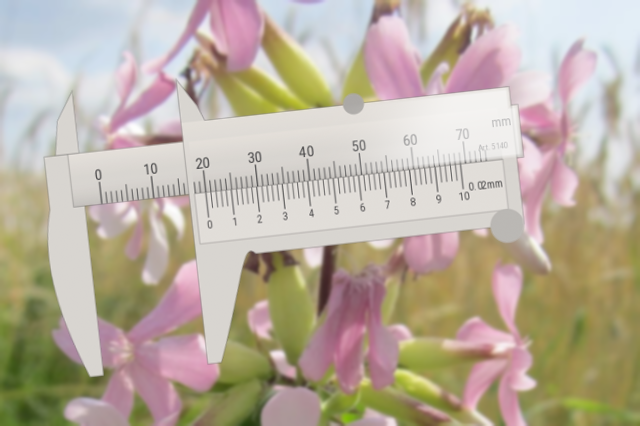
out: **20.0** mm
